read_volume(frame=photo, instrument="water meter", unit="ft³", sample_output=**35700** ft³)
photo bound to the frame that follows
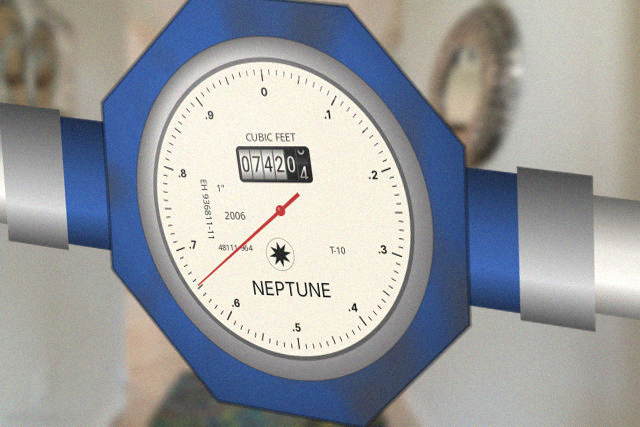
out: **74203.65** ft³
